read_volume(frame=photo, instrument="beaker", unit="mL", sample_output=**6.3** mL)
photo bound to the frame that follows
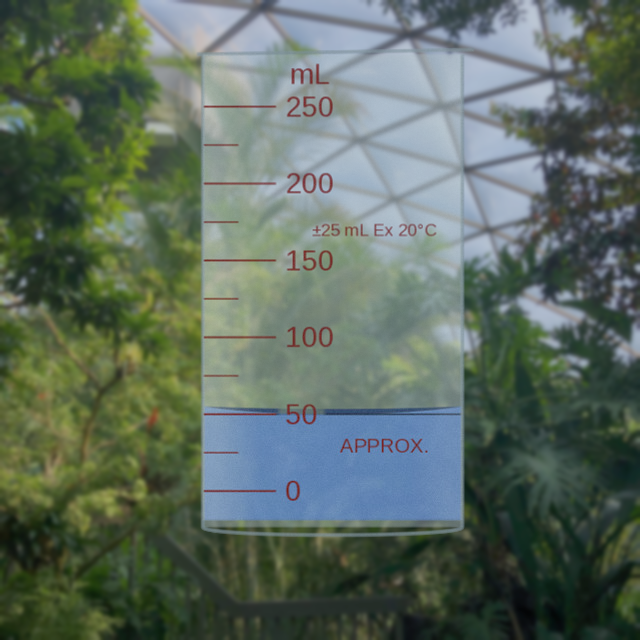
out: **50** mL
